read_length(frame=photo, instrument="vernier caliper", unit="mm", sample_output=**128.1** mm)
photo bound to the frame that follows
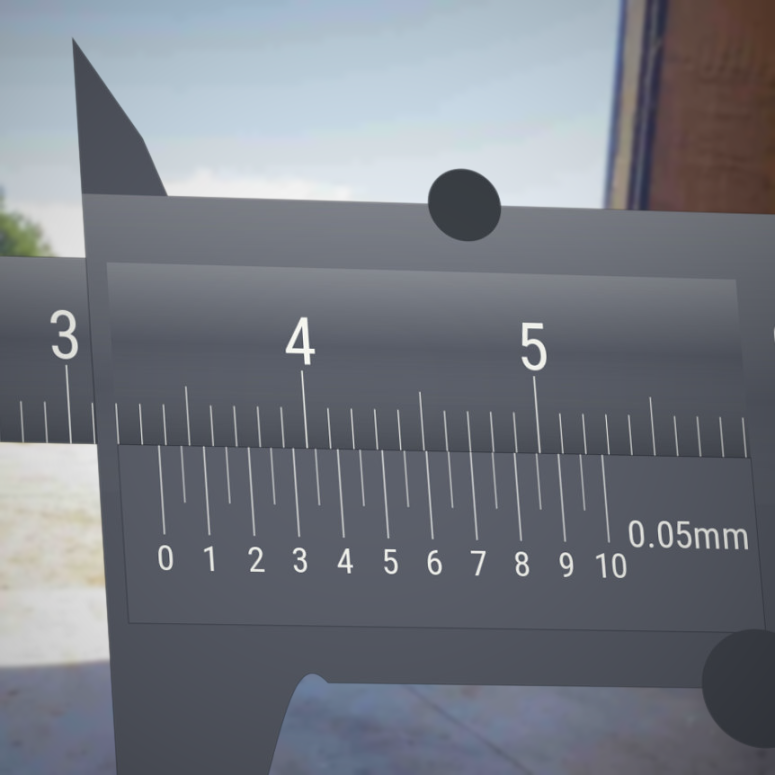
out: **33.70** mm
